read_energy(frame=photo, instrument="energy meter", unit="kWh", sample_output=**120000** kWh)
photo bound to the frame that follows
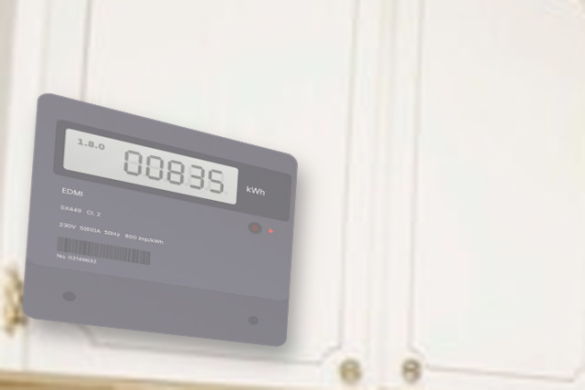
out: **835** kWh
